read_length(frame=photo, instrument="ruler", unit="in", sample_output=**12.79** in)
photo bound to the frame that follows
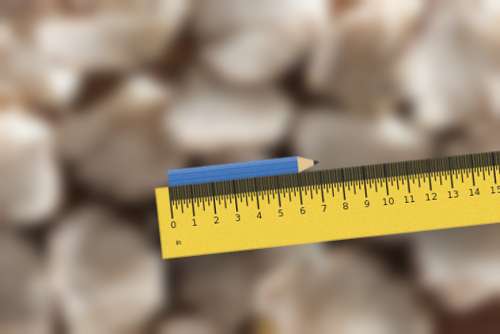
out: **7** in
